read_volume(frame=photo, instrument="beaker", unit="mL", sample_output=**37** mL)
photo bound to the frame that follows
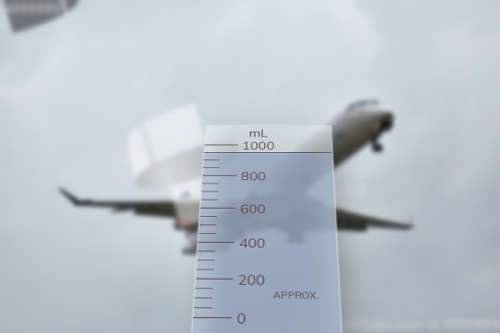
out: **950** mL
